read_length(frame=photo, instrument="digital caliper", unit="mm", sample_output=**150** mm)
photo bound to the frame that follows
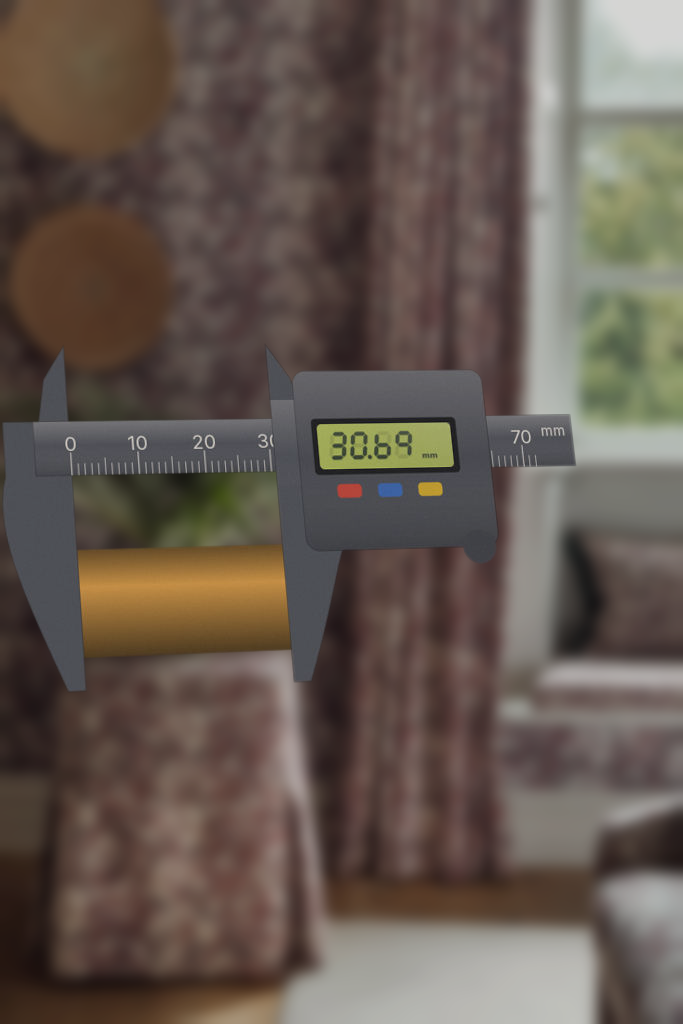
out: **30.69** mm
